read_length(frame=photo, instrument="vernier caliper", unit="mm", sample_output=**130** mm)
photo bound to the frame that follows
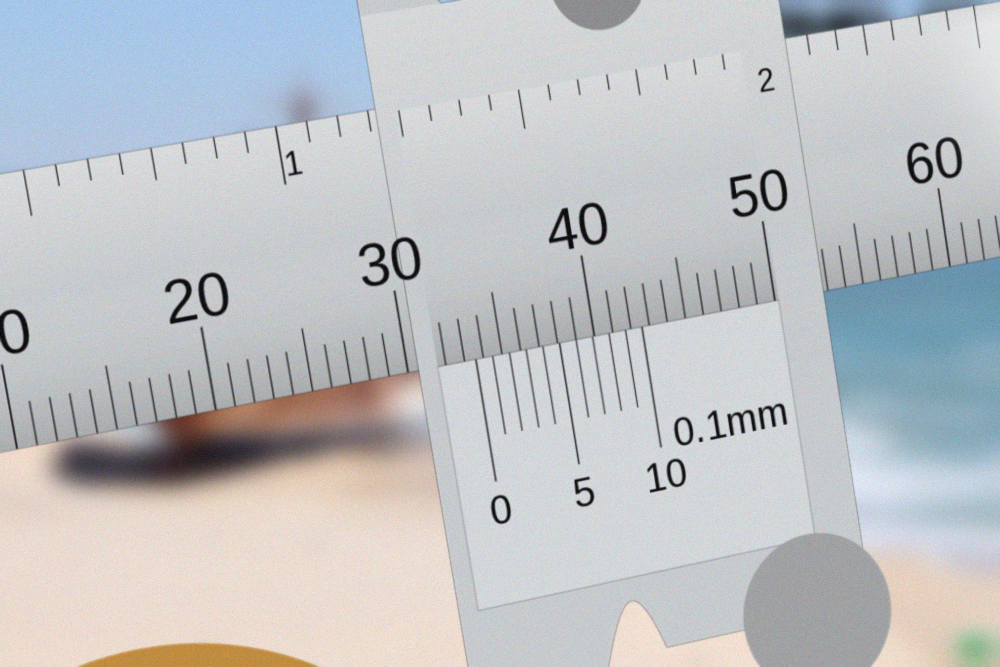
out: **33.6** mm
